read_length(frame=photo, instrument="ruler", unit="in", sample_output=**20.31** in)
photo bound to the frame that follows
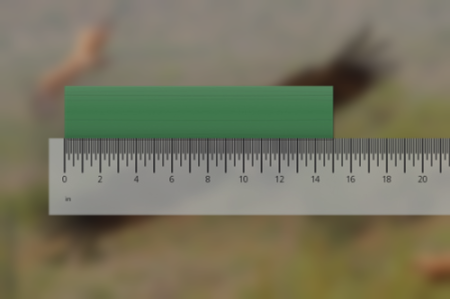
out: **15** in
